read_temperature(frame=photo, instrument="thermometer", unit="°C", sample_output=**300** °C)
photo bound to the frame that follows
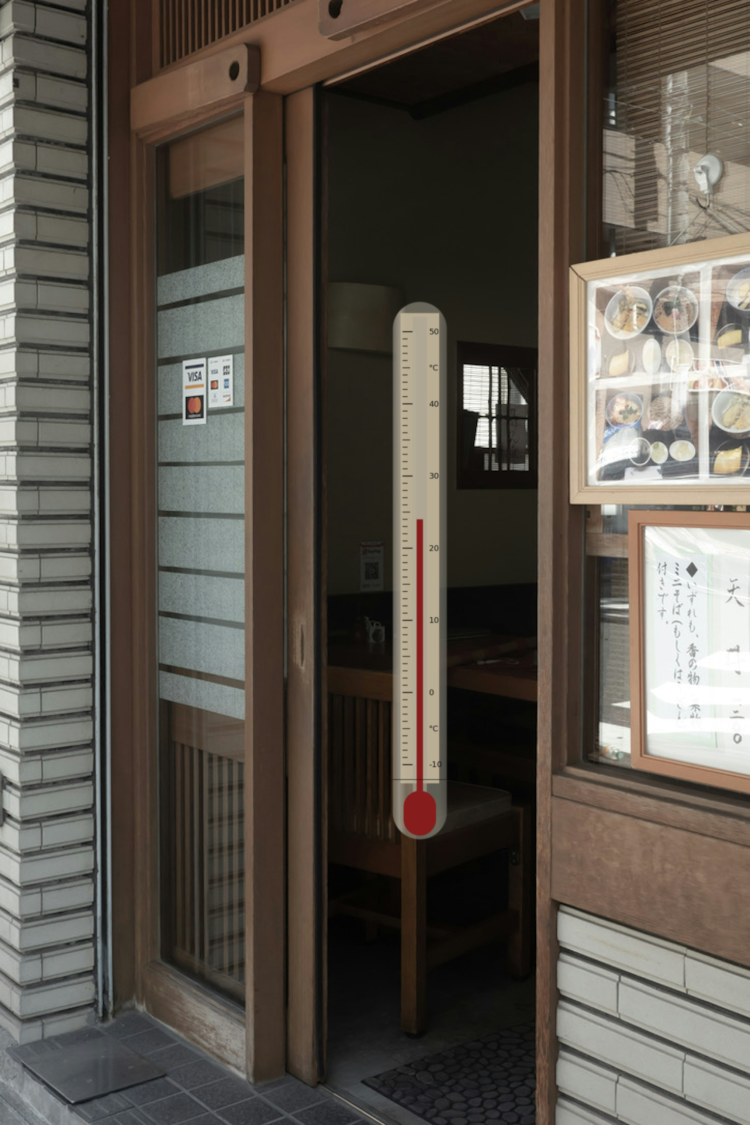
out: **24** °C
